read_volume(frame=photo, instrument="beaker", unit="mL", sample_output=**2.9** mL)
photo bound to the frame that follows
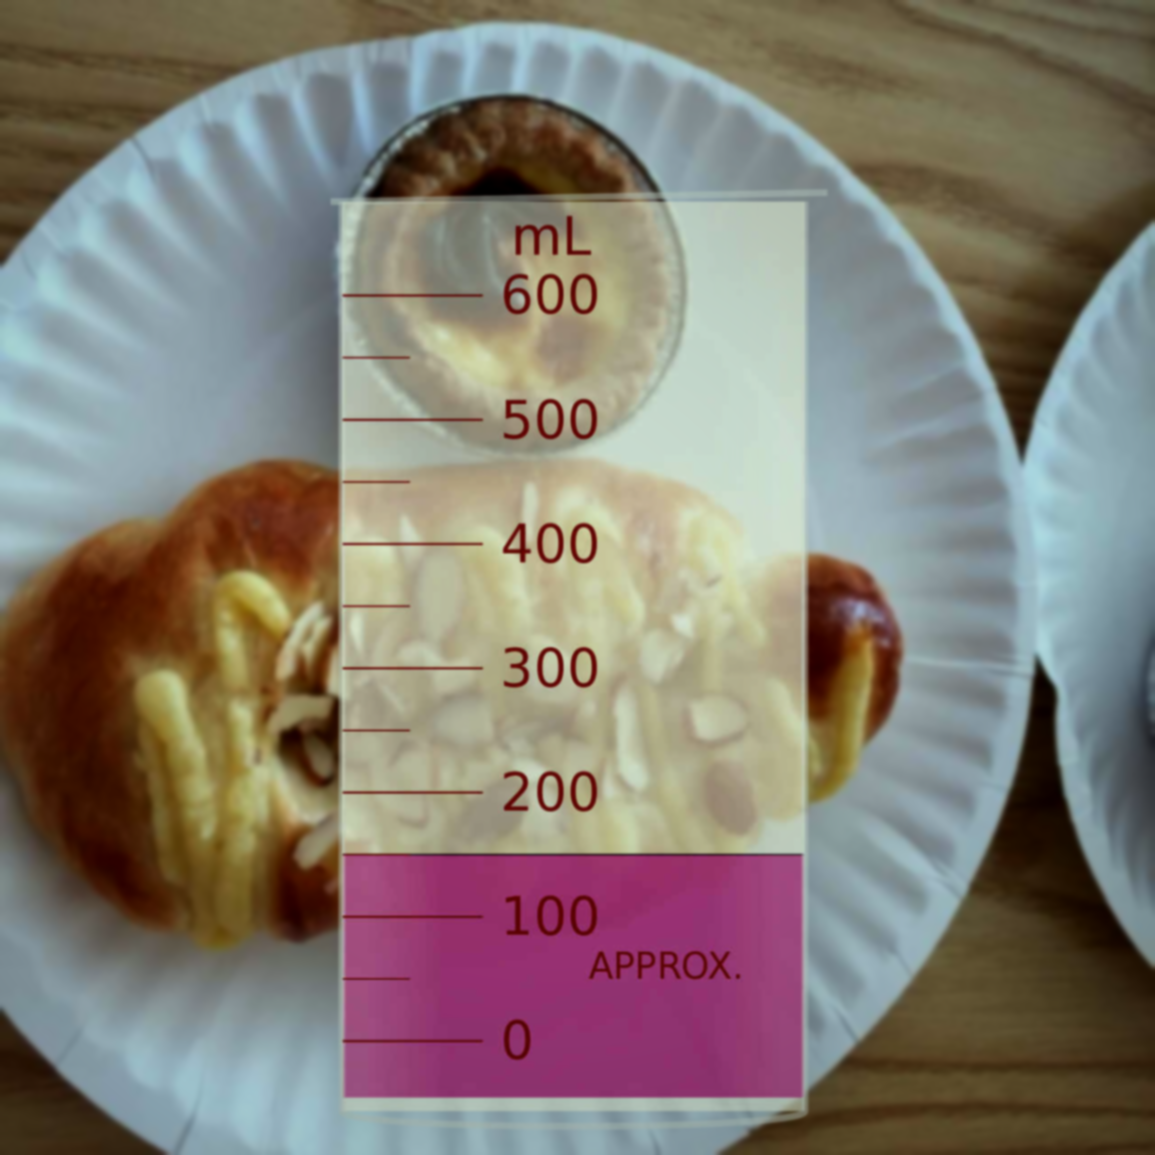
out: **150** mL
